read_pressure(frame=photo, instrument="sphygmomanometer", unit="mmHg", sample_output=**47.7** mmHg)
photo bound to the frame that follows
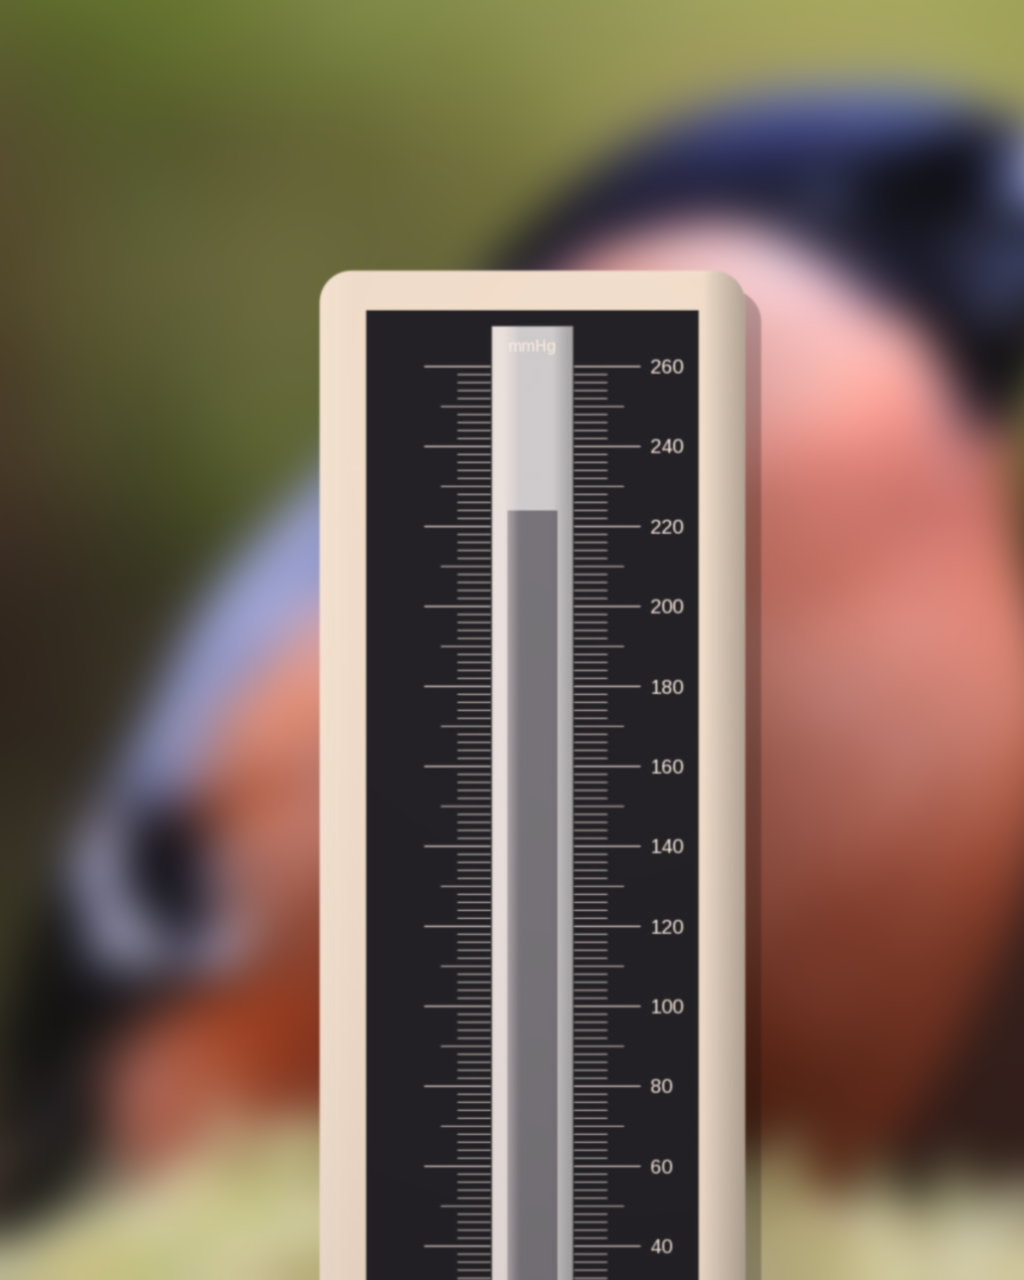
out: **224** mmHg
